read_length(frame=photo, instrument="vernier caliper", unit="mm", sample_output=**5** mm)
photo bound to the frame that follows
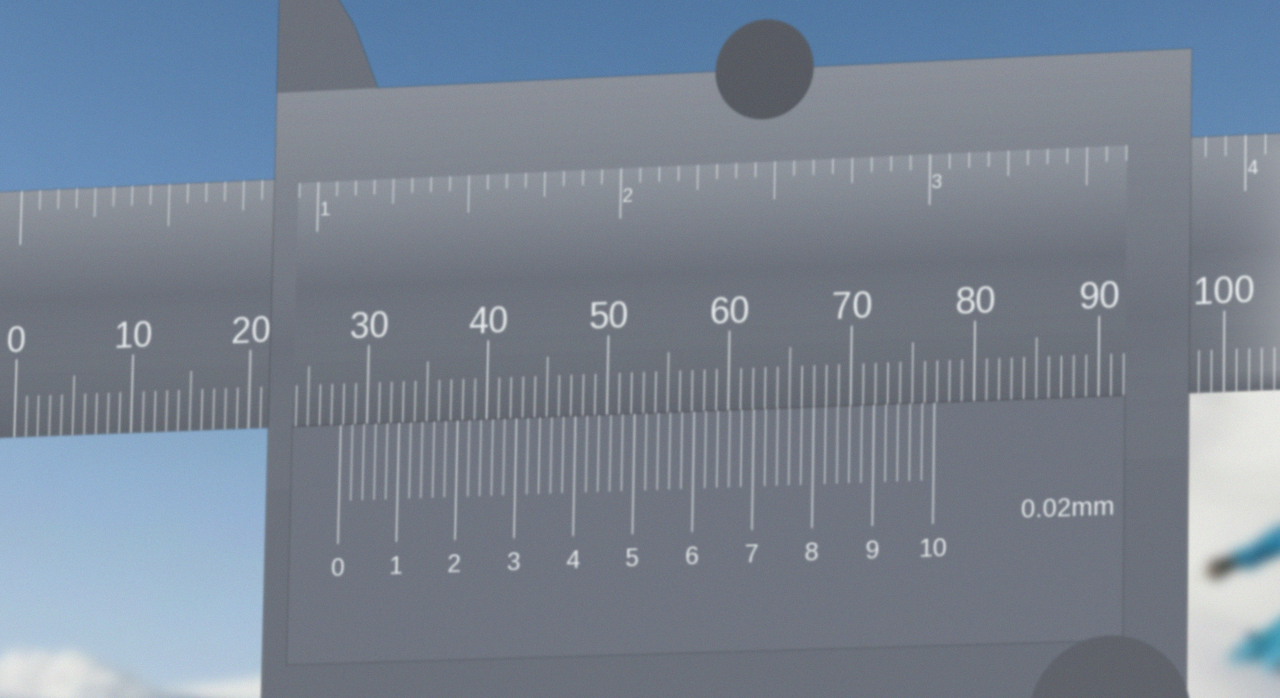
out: **27.8** mm
